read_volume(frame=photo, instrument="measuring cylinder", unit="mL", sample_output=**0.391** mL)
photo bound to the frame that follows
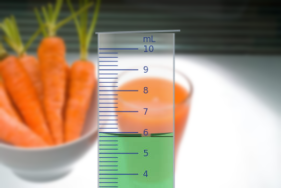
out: **5.8** mL
